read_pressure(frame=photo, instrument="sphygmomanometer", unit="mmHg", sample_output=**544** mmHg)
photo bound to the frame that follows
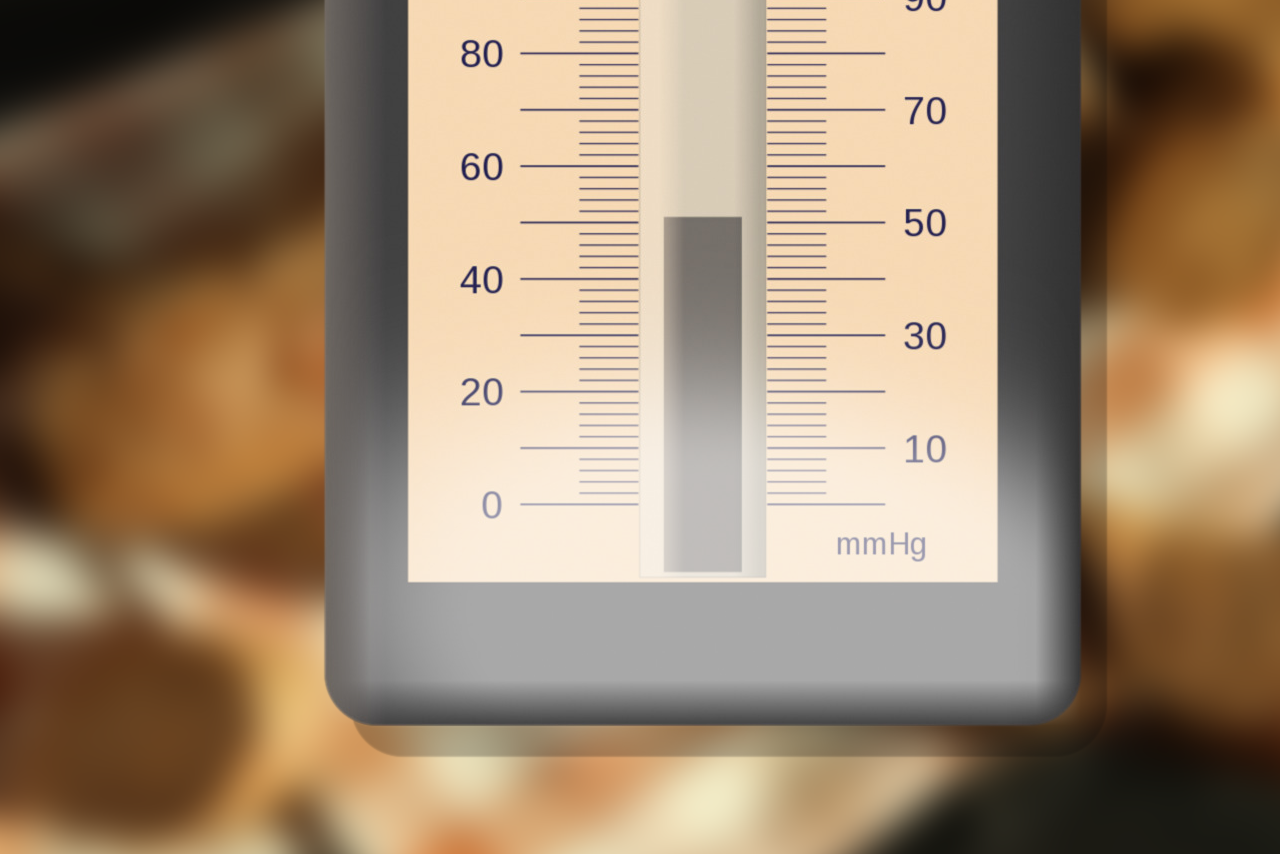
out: **51** mmHg
